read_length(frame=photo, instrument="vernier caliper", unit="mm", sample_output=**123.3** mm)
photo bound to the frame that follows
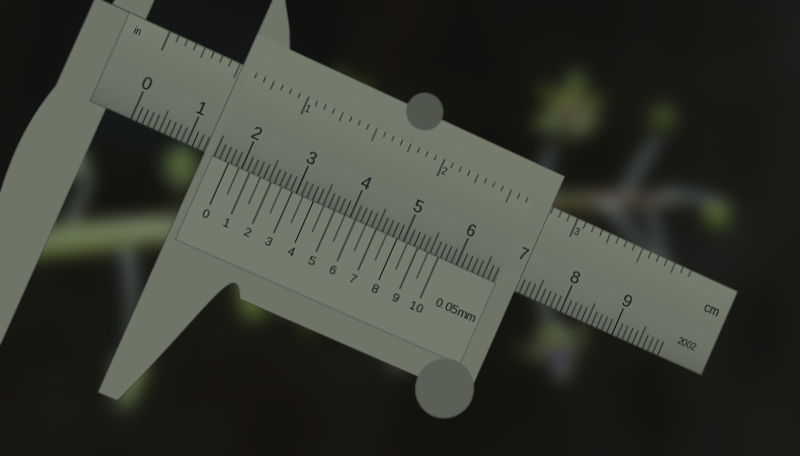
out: **17.6** mm
